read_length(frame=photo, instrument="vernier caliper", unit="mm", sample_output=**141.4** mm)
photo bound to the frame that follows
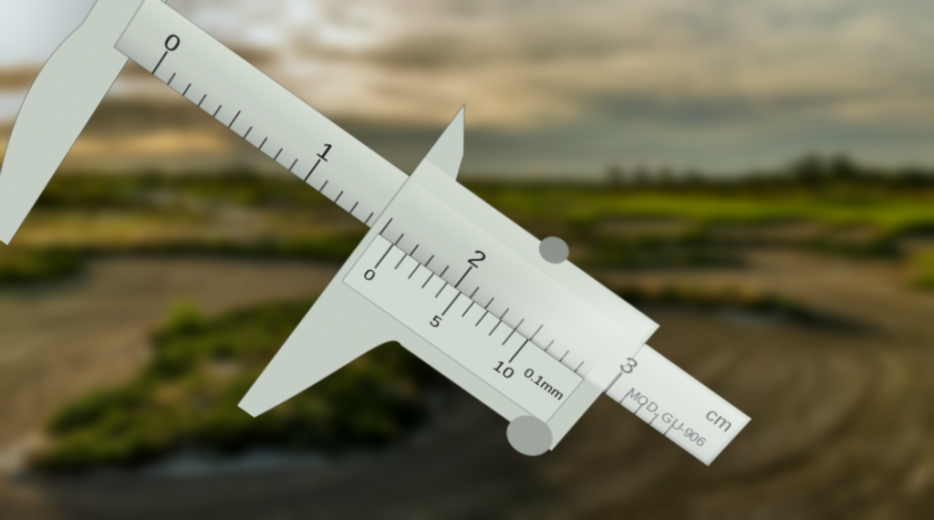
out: **15.9** mm
